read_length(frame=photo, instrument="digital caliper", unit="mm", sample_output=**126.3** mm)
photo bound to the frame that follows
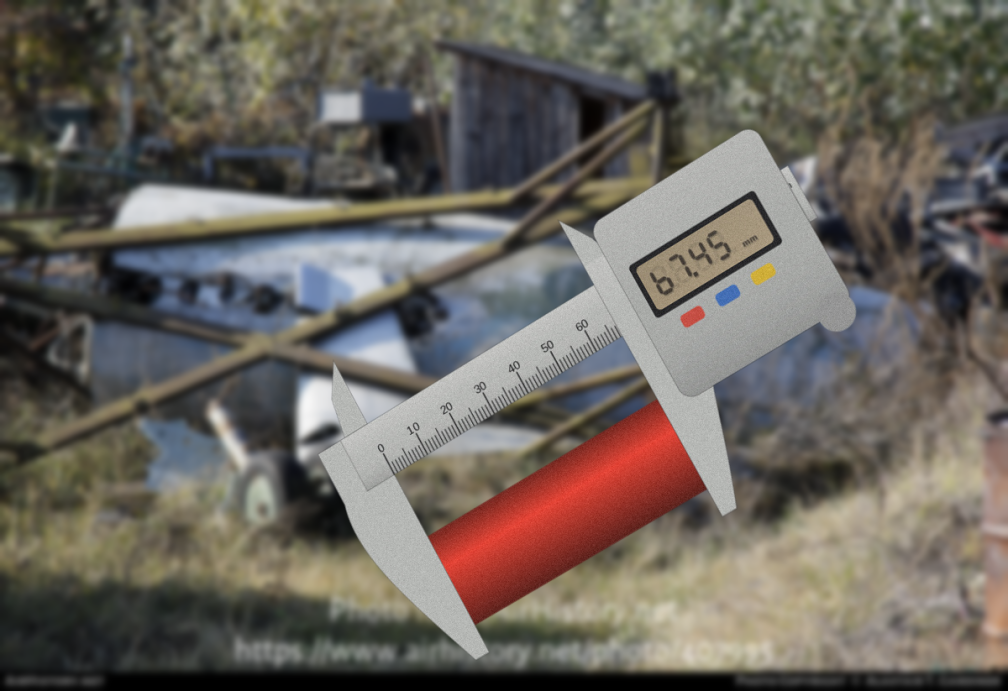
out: **67.45** mm
